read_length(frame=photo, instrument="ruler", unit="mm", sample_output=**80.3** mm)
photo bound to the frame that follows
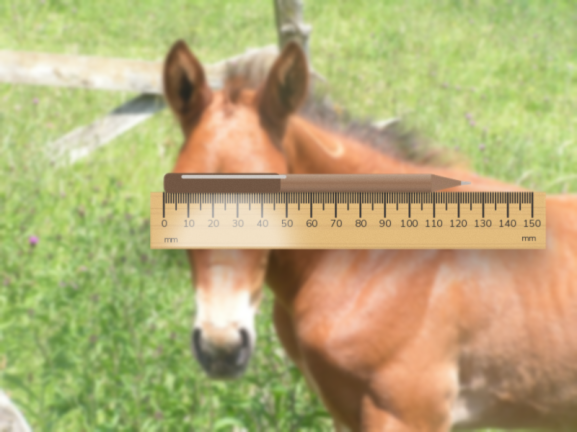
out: **125** mm
